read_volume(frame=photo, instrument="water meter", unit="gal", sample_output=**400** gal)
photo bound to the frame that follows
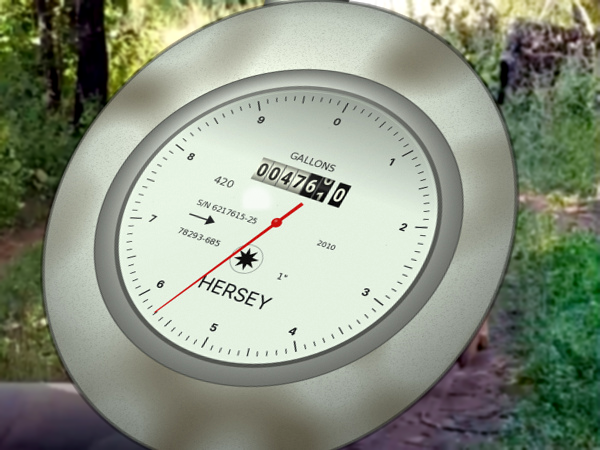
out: **47605.7** gal
